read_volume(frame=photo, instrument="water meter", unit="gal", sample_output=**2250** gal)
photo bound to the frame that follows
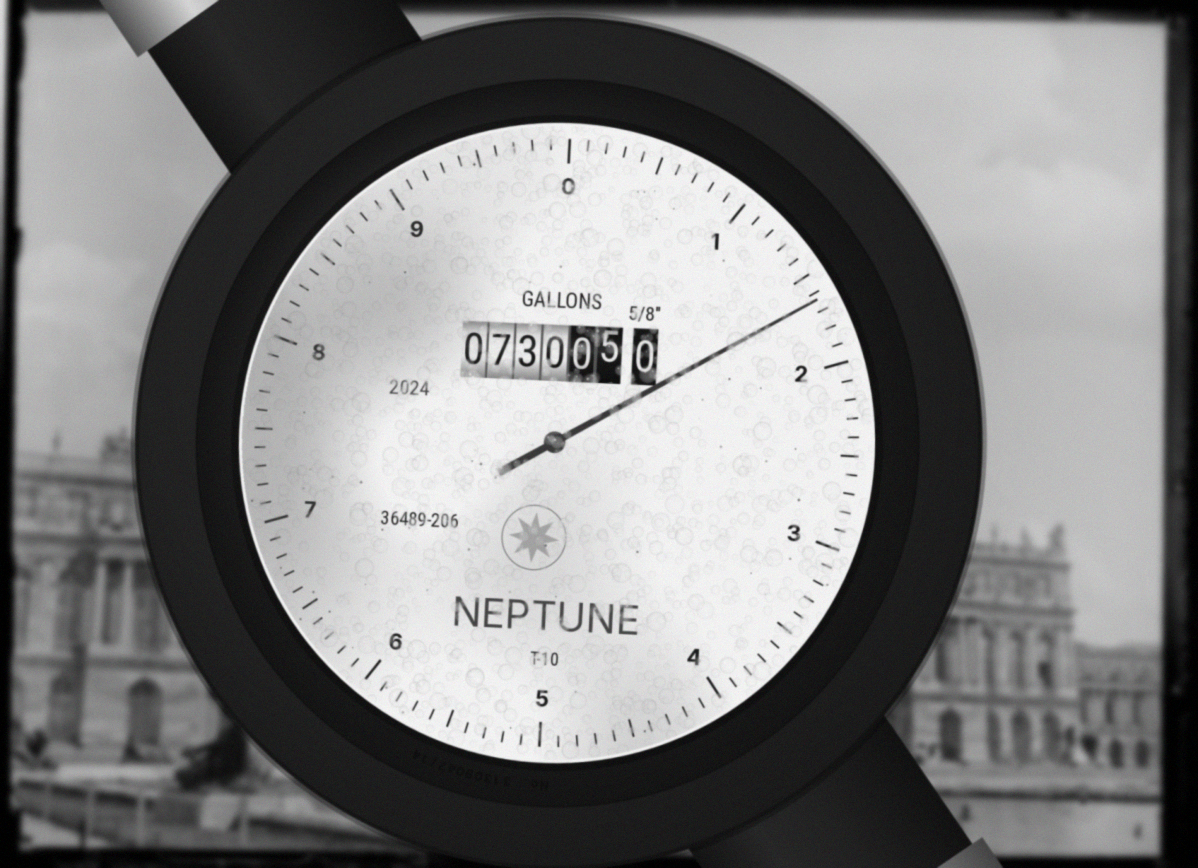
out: **730051.6** gal
